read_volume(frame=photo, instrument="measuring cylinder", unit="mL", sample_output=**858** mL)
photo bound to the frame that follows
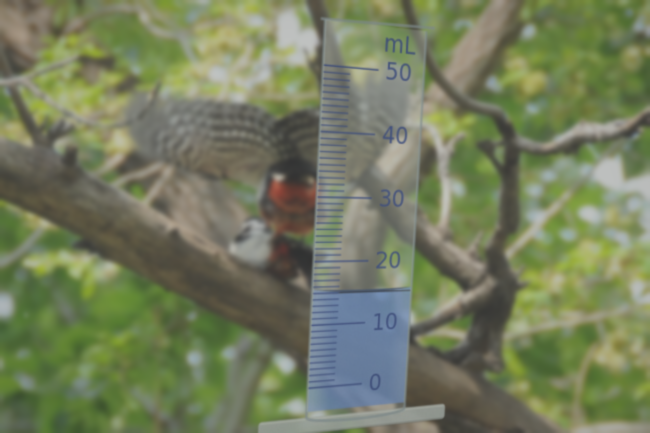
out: **15** mL
